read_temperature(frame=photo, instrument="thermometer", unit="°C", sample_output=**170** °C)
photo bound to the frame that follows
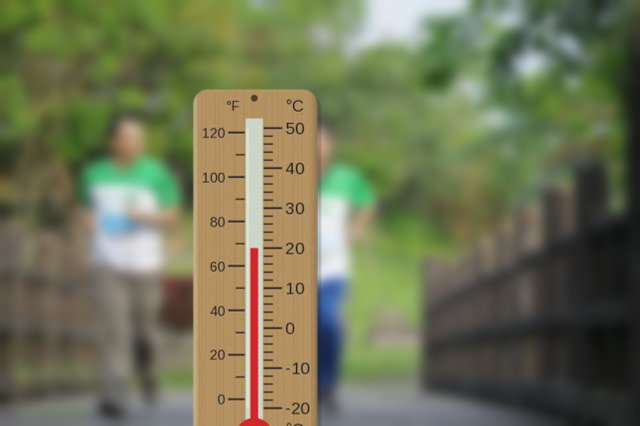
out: **20** °C
